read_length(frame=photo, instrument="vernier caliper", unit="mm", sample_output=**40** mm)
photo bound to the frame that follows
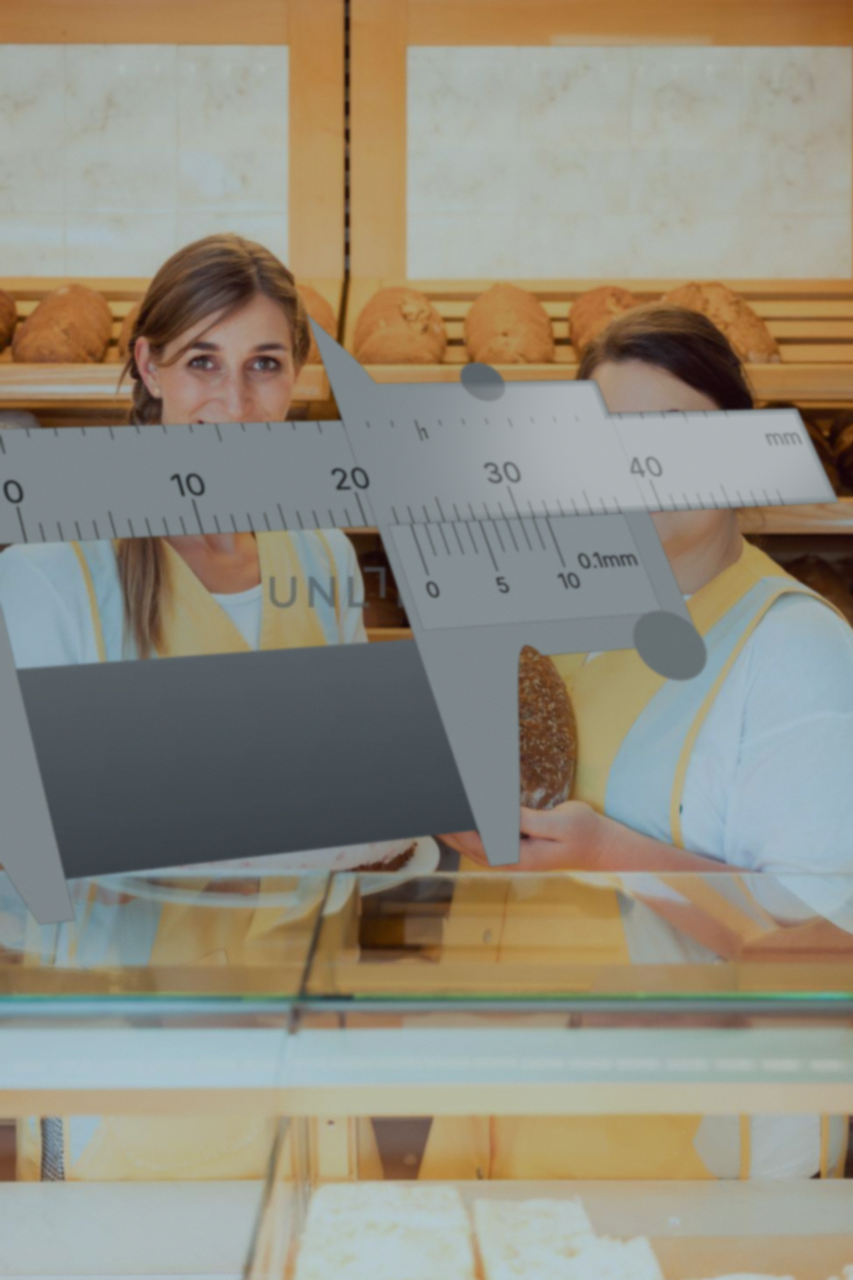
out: **22.8** mm
